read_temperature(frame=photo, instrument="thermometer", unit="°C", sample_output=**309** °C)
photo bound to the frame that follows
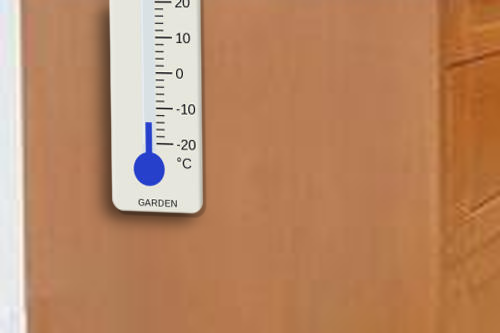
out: **-14** °C
